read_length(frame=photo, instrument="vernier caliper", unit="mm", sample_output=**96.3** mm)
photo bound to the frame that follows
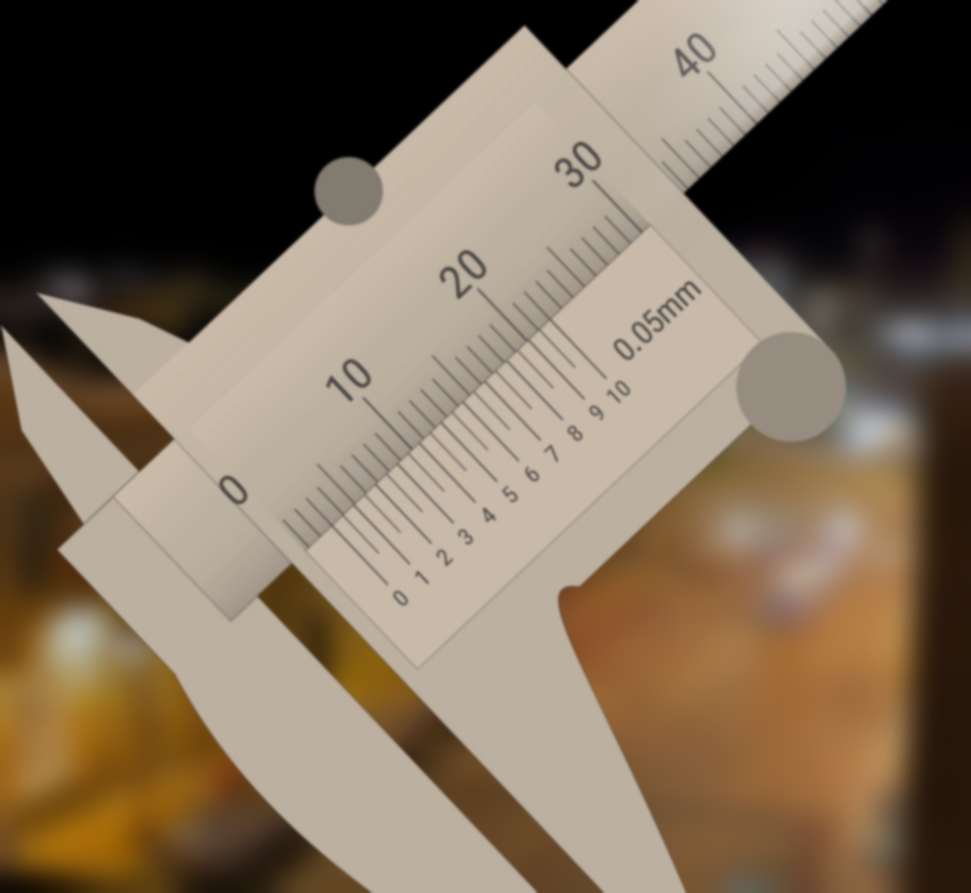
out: **3.0** mm
